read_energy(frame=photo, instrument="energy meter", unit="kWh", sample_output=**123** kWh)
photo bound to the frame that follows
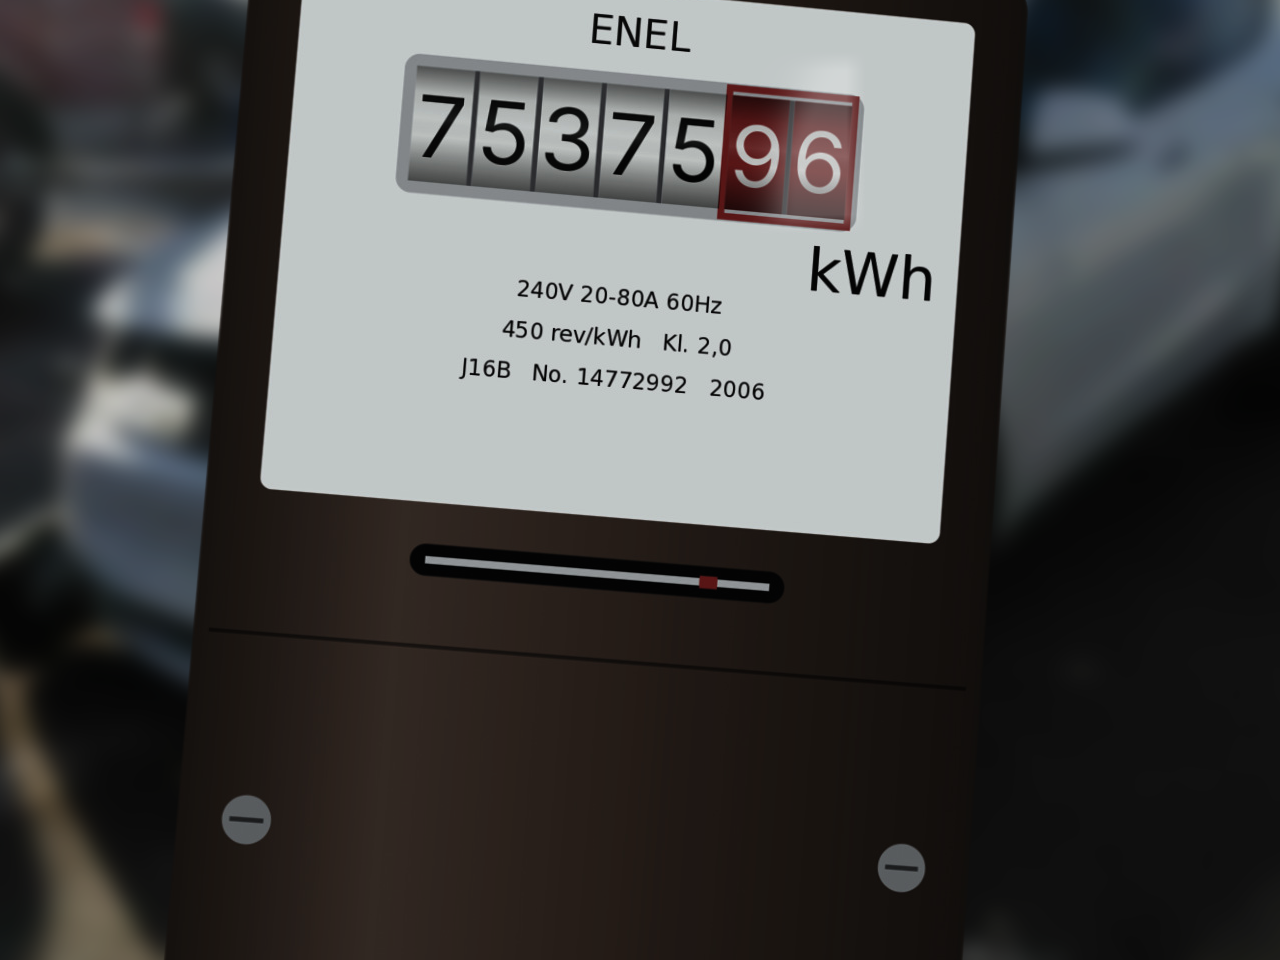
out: **75375.96** kWh
